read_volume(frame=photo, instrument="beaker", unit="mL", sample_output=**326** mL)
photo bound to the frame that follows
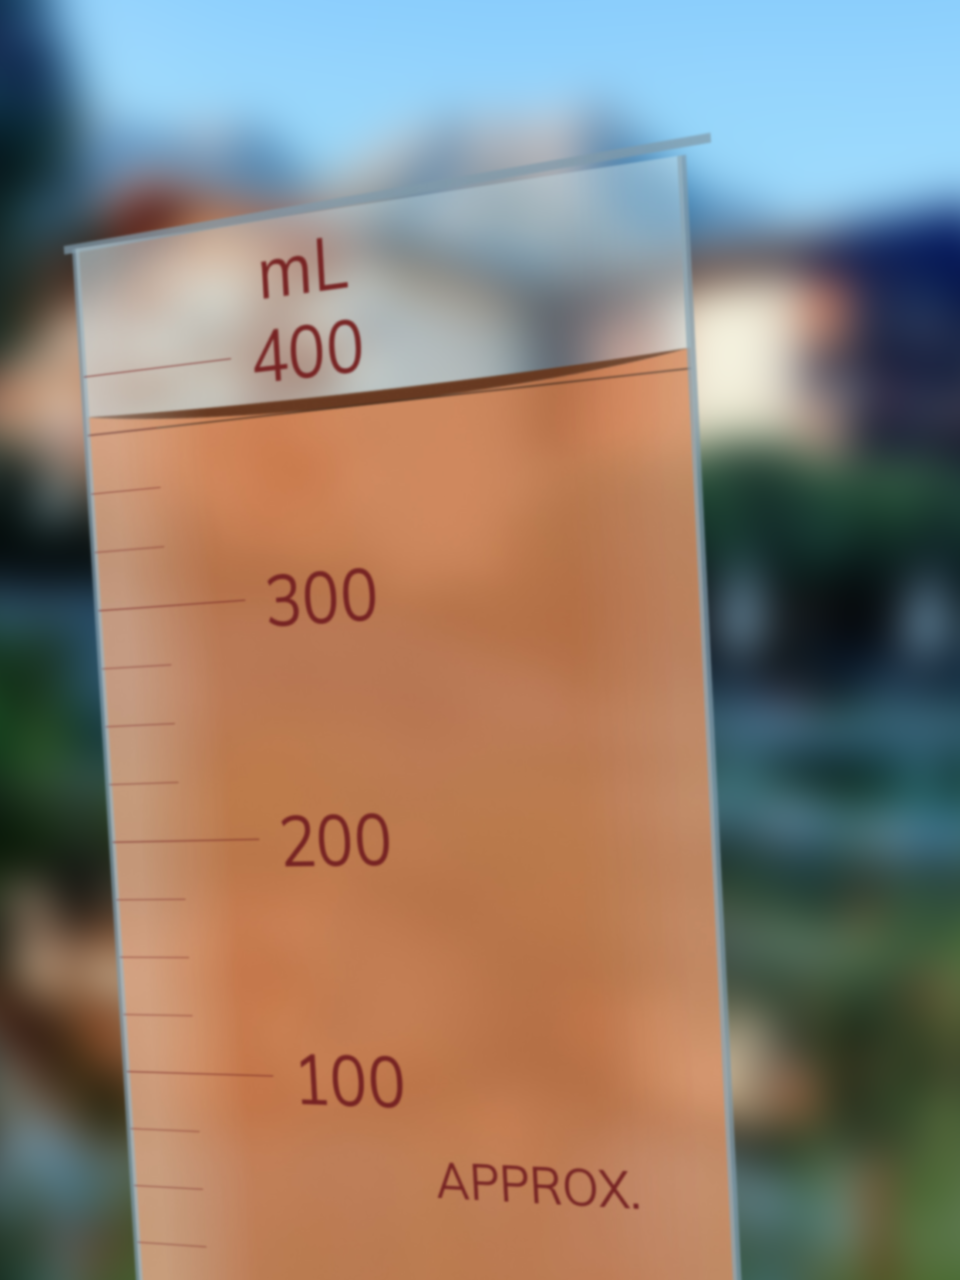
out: **375** mL
